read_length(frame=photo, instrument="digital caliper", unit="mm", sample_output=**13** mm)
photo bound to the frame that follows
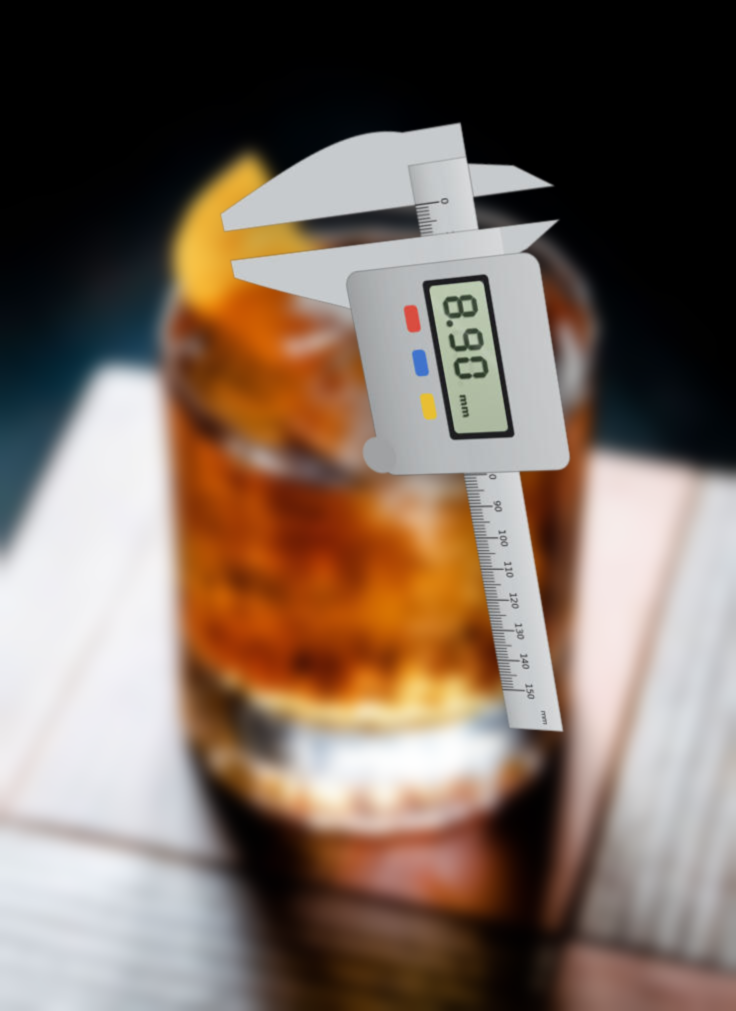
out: **8.90** mm
